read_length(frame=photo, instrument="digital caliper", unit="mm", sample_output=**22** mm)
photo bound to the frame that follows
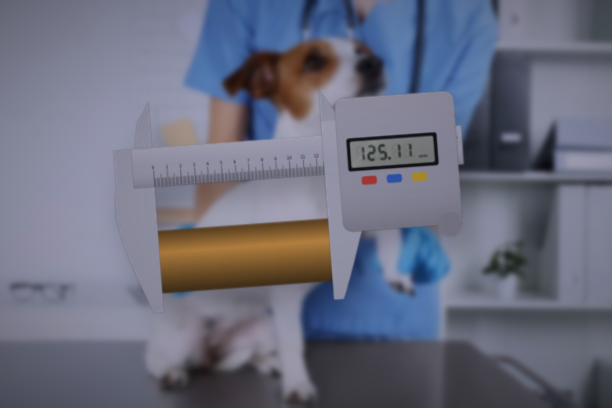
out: **125.11** mm
